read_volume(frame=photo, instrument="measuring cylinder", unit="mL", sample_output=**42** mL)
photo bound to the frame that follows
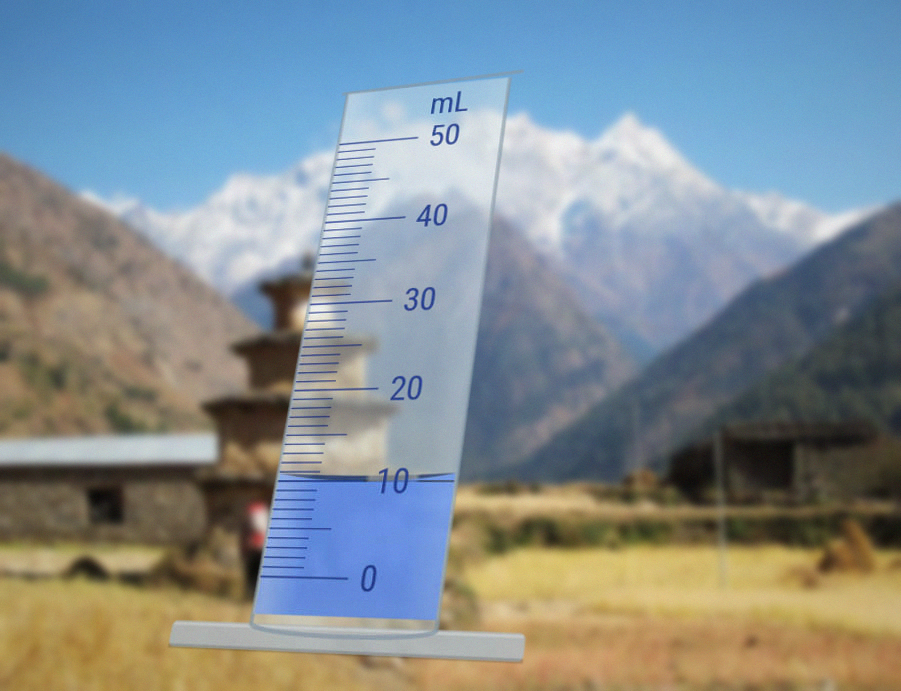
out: **10** mL
